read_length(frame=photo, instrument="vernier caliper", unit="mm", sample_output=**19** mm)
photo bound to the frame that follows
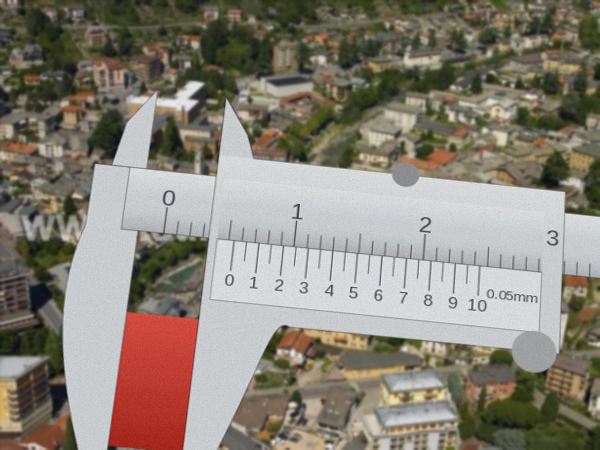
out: **5.4** mm
